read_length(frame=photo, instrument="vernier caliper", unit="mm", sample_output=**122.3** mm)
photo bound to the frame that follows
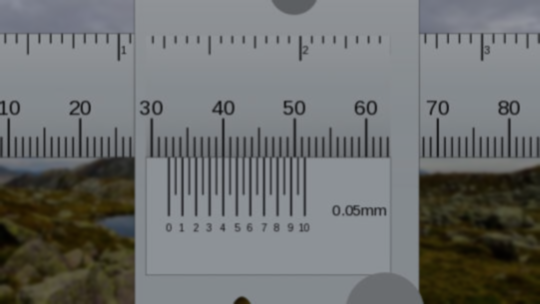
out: **32.4** mm
